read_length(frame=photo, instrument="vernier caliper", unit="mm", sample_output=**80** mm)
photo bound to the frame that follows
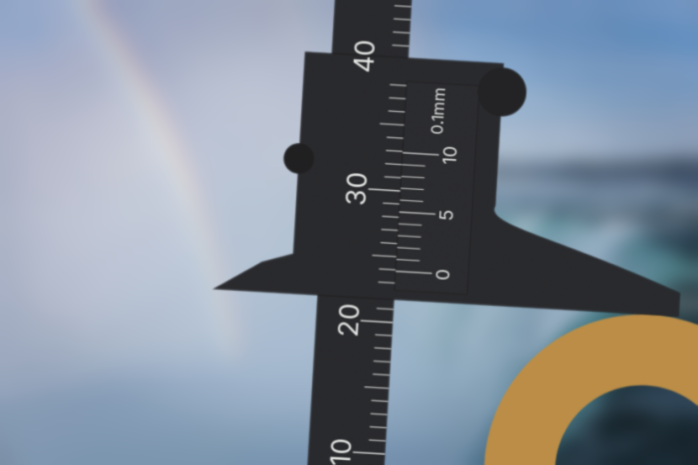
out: **23.9** mm
